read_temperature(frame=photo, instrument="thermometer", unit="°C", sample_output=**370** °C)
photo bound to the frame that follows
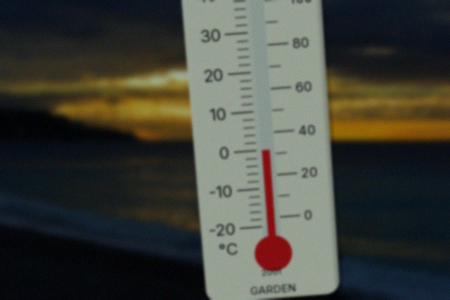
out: **0** °C
